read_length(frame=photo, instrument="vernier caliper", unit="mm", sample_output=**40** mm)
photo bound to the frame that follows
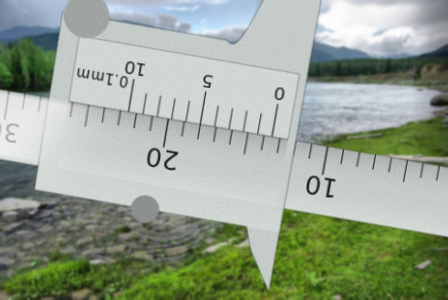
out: **13.5** mm
